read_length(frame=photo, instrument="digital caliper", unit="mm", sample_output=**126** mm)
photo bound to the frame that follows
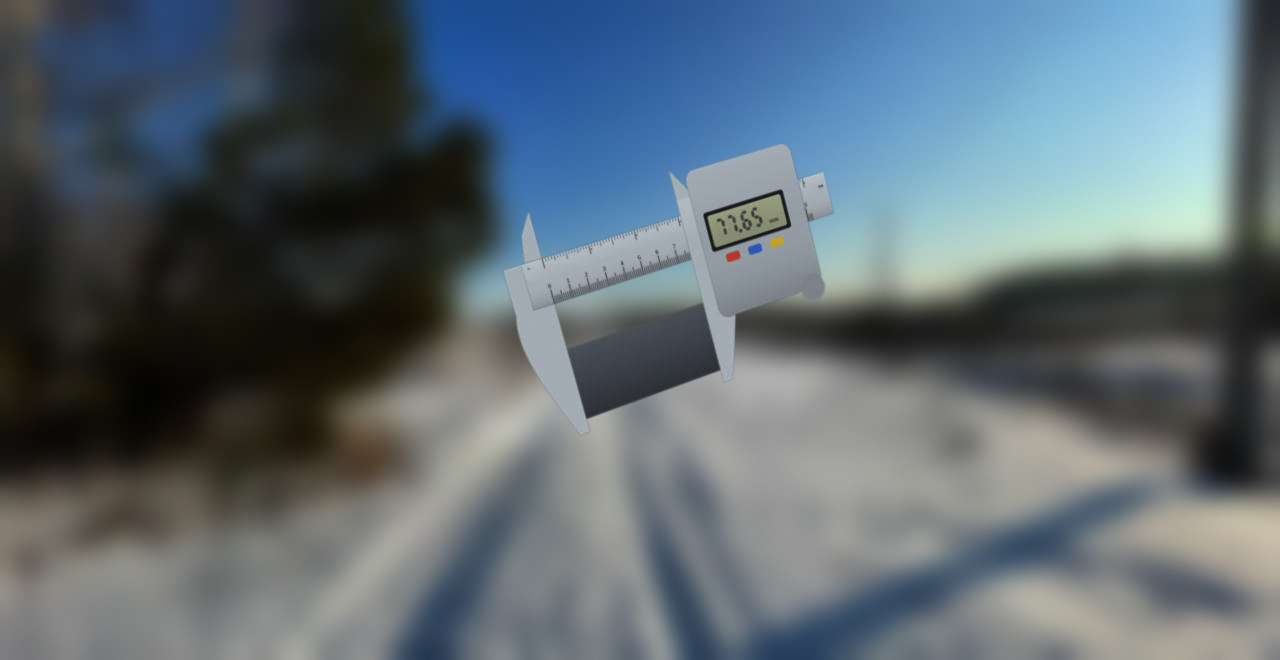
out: **77.65** mm
